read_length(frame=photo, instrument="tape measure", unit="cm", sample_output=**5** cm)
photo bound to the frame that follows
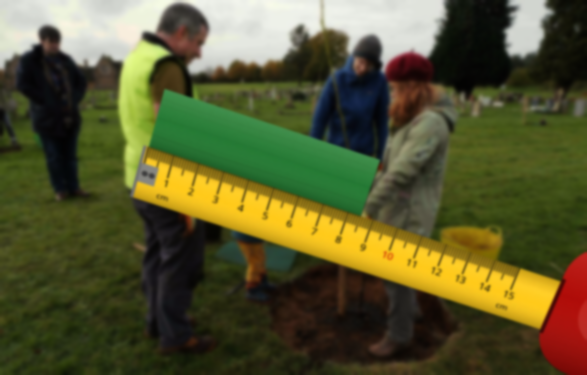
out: **8.5** cm
